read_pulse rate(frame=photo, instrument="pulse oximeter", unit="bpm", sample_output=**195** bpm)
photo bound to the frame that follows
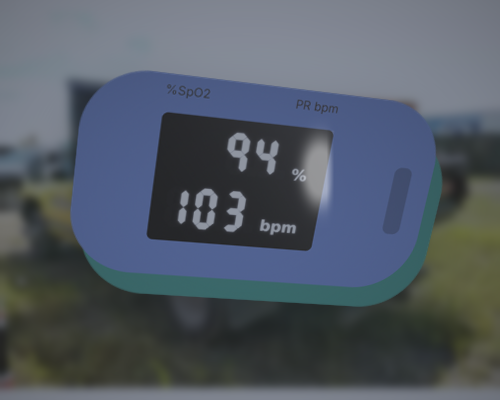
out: **103** bpm
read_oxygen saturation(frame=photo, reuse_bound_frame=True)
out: **94** %
